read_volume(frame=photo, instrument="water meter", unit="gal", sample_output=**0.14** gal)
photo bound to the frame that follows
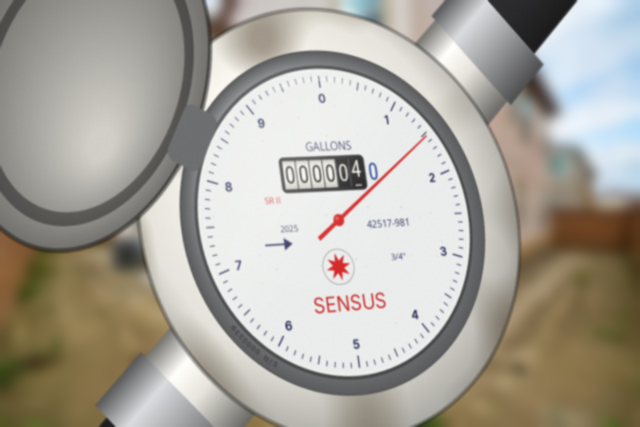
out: **41.5** gal
